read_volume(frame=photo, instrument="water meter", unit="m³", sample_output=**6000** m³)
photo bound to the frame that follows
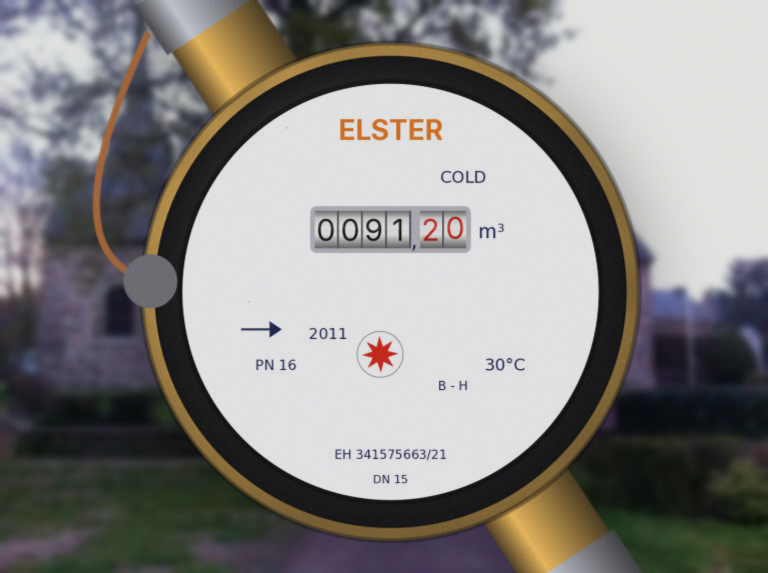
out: **91.20** m³
